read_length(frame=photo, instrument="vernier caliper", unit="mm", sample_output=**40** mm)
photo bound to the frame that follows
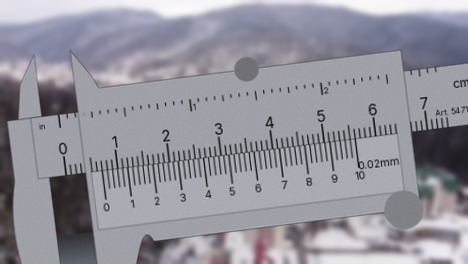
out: **7.0** mm
